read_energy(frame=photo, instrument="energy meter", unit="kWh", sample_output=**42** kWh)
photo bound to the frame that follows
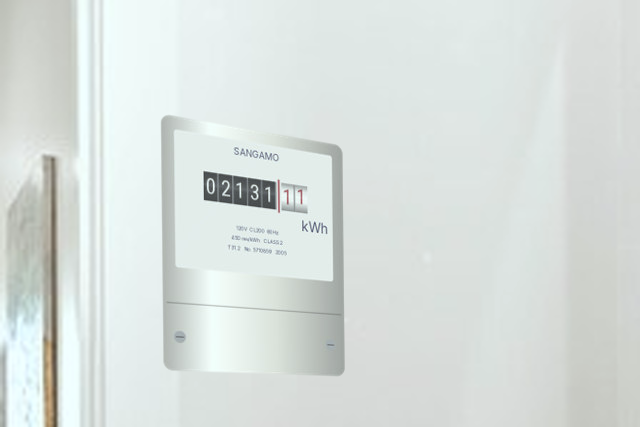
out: **2131.11** kWh
